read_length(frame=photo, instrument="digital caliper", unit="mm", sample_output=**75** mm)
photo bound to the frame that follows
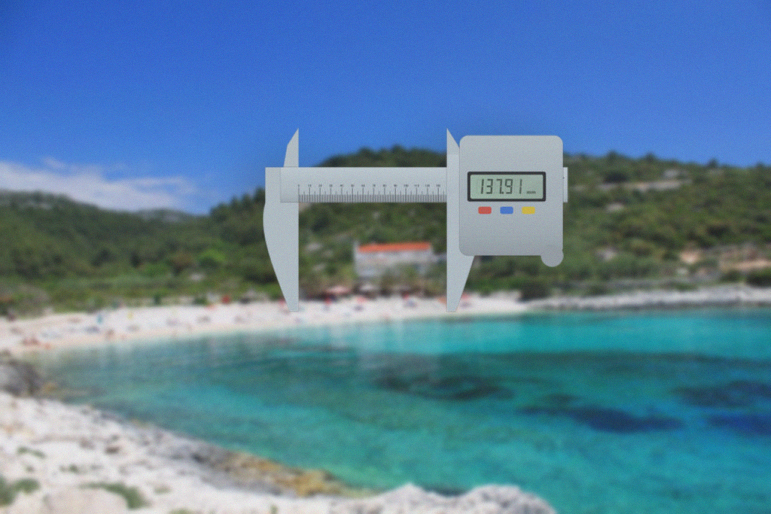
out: **137.91** mm
